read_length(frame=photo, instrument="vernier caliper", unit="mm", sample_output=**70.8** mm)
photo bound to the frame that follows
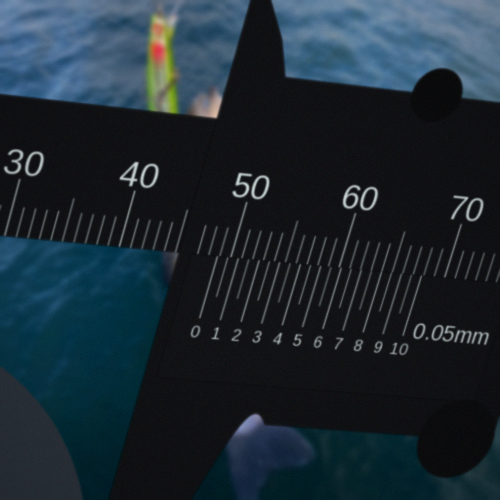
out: **48.8** mm
